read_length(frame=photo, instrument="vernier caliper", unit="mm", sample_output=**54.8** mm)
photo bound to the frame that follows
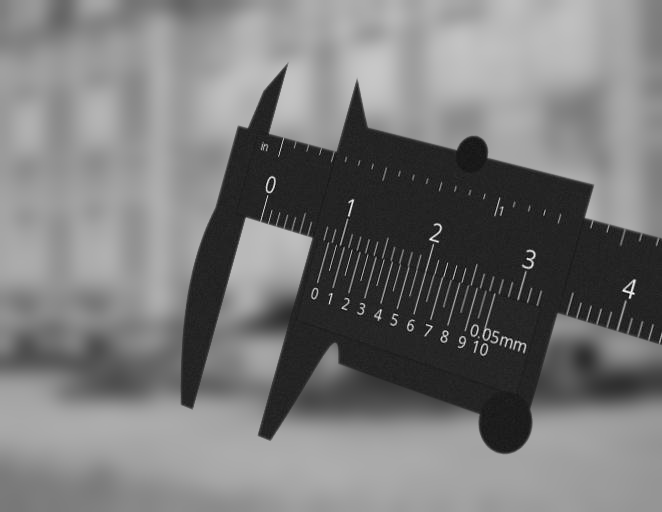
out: **8.6** mm
